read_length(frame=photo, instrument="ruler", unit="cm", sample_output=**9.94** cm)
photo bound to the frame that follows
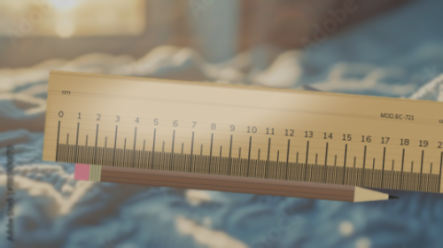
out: **17** cm
